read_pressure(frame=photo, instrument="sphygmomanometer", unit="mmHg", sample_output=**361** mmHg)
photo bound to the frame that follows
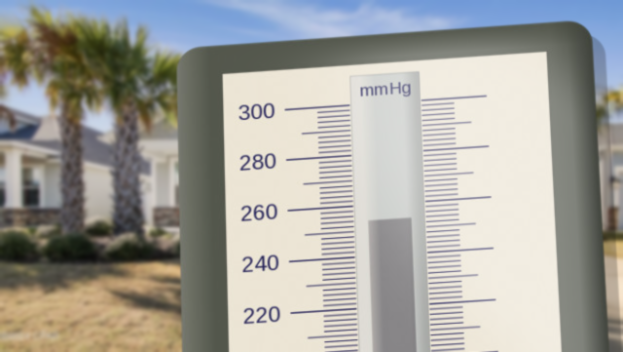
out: **254** mmHg
